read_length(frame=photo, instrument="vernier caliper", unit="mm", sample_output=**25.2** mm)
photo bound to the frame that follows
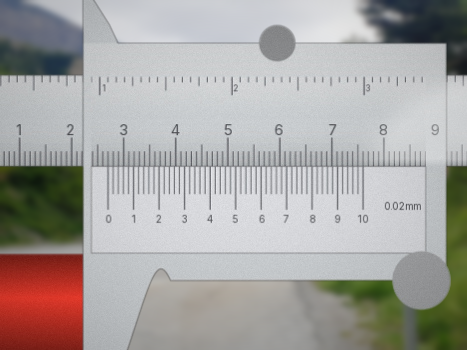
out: **27.0** mm
